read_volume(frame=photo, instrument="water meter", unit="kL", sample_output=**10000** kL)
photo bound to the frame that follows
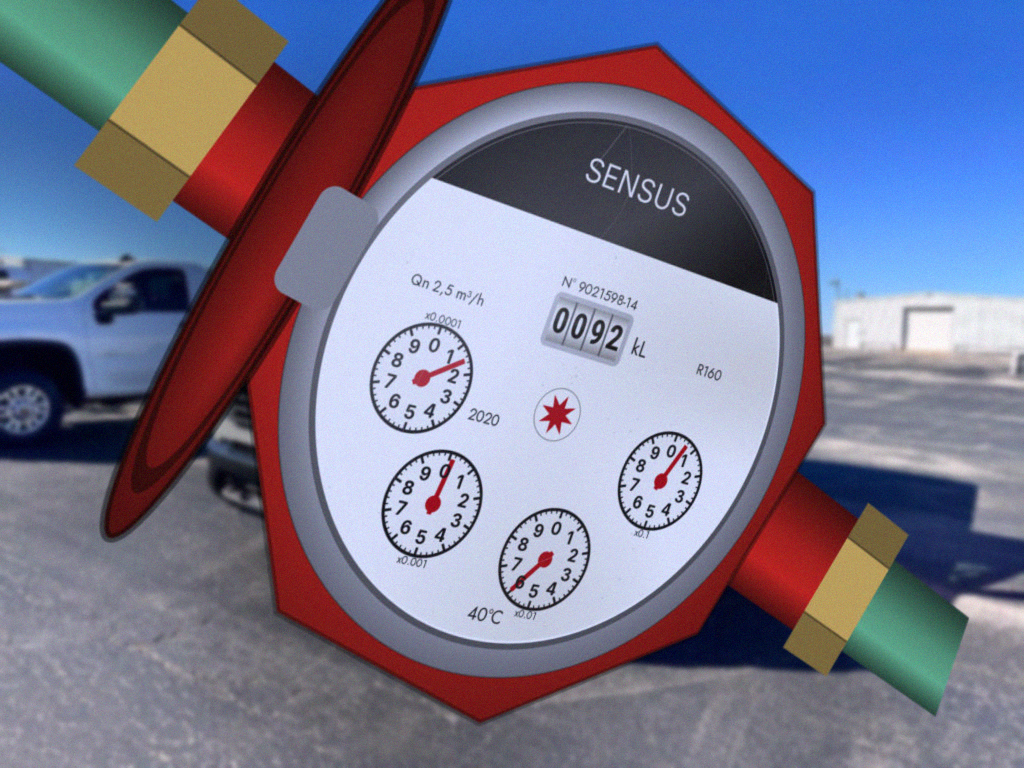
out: **92.0601** kL
